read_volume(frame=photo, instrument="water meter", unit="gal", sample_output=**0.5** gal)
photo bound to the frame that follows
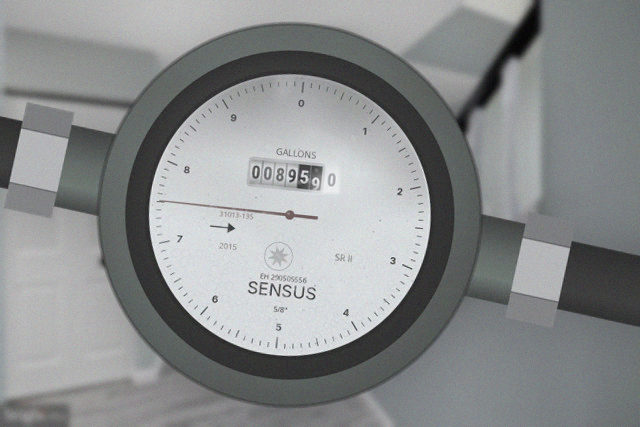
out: **89587.5** gal
